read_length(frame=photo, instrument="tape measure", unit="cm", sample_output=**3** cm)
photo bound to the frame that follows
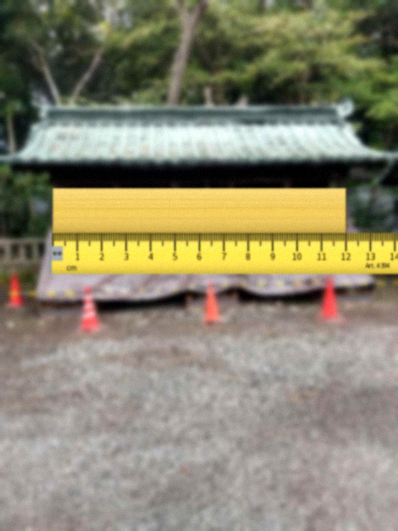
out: **12** cm
